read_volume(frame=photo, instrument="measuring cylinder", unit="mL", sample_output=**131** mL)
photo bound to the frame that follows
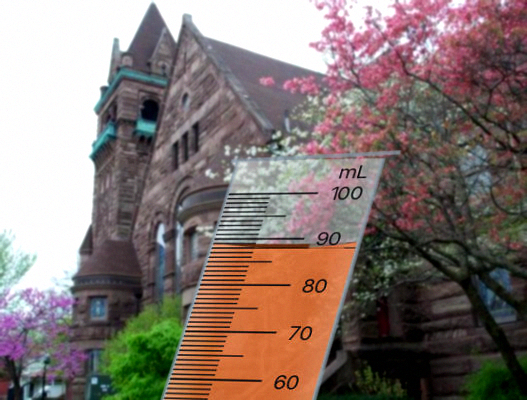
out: **88** mL
